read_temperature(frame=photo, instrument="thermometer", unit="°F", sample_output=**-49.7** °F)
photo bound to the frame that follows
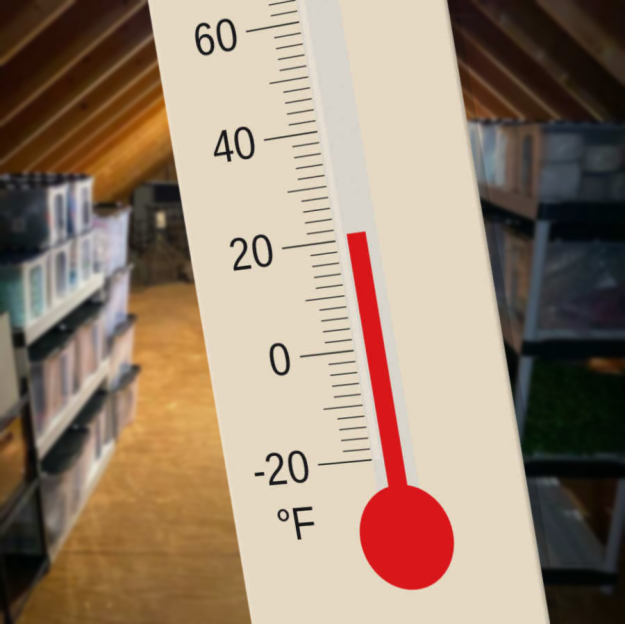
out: **21** °F
